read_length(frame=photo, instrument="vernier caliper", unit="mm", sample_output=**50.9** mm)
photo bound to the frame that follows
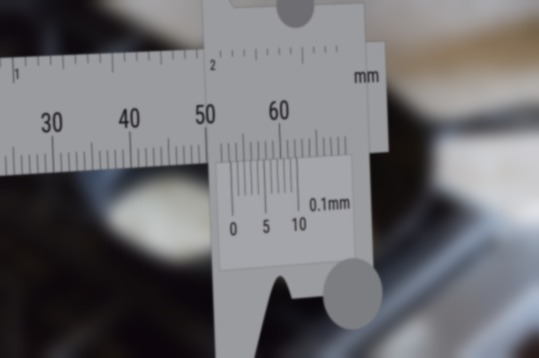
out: **53.2** mm
